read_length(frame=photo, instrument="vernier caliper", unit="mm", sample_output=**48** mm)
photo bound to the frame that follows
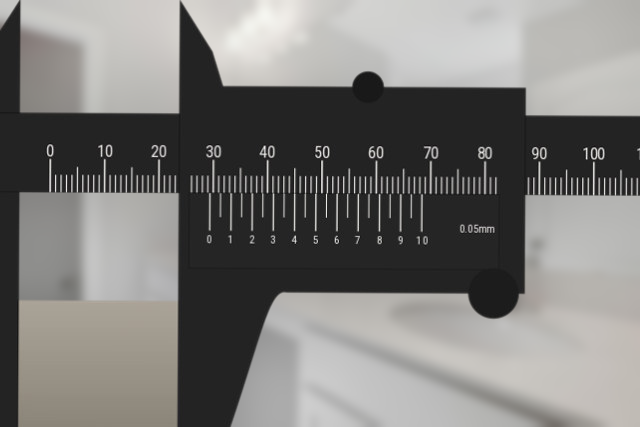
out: **29.4** mm
